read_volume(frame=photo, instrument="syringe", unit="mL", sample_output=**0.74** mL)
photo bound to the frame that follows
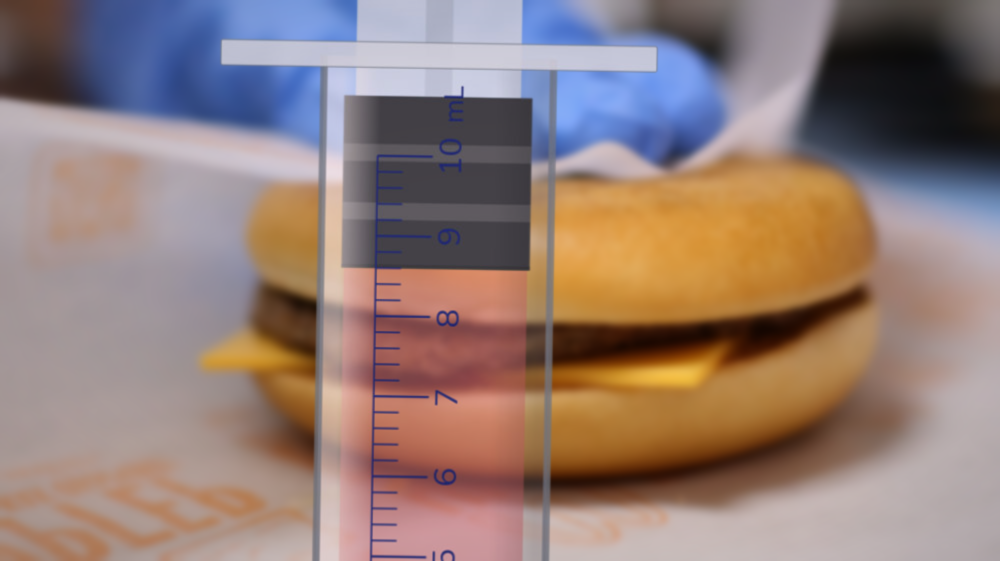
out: **8.6** mL
